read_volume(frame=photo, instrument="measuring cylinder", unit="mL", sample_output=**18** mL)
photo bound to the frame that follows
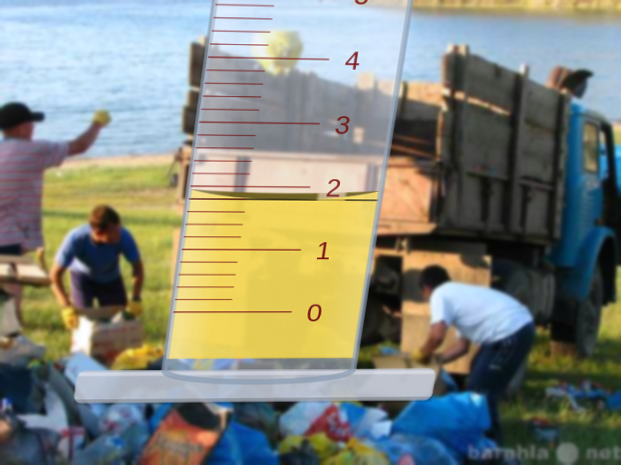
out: **1.8** mL
